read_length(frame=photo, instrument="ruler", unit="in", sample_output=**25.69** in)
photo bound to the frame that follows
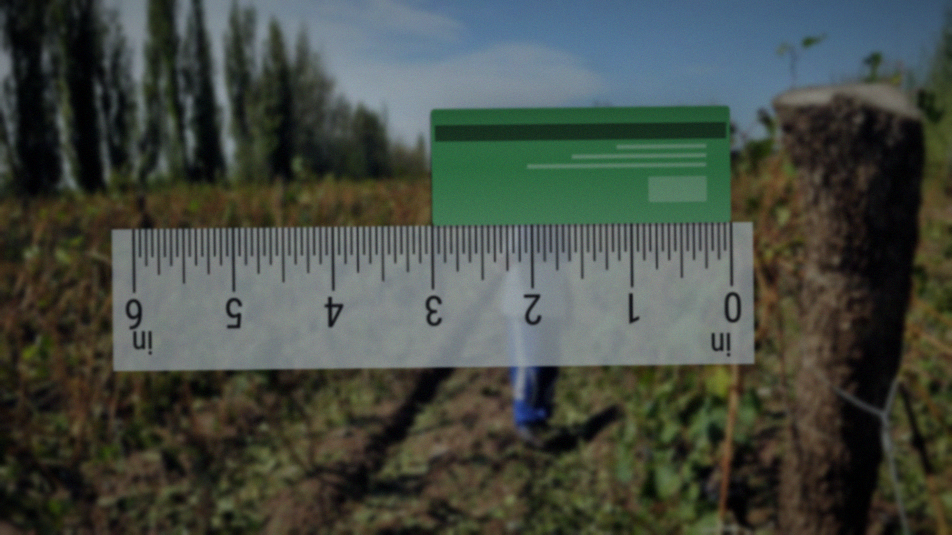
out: **3** in
